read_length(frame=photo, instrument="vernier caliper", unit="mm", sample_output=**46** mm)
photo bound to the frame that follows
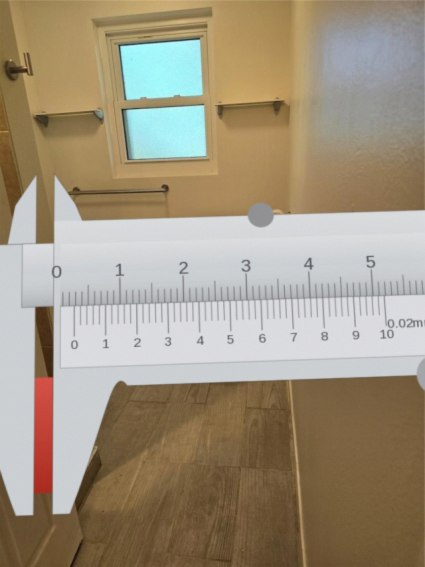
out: **2.8** mm
